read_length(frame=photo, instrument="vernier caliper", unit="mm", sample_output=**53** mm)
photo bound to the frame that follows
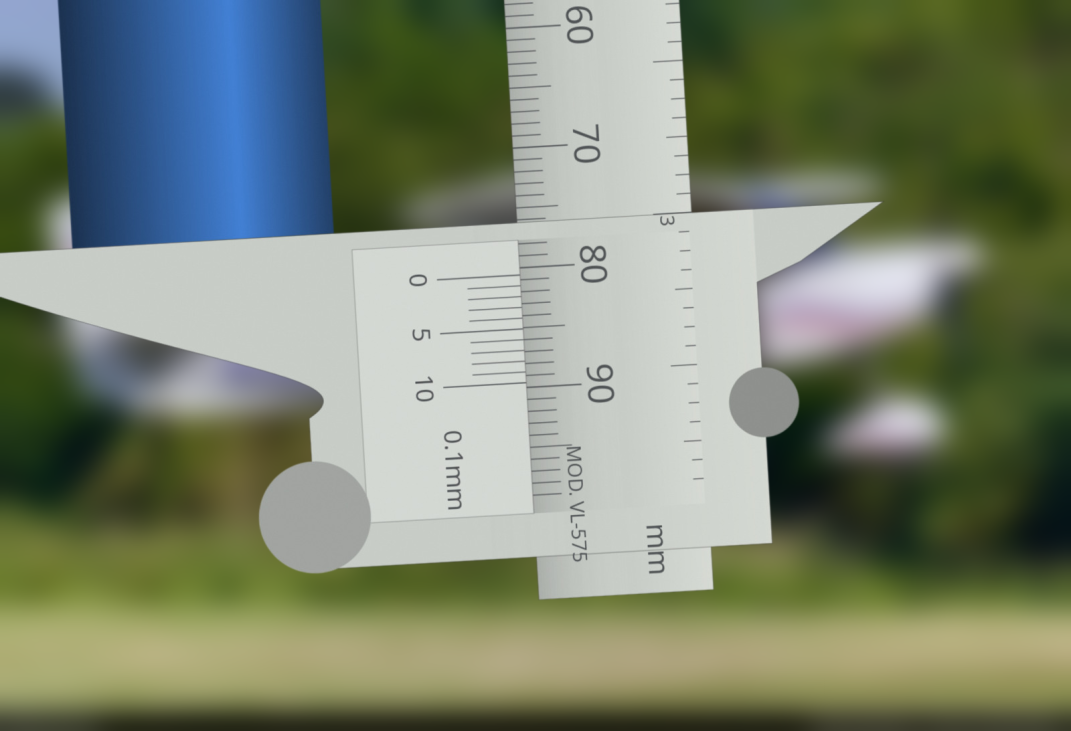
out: **80.6** mm
